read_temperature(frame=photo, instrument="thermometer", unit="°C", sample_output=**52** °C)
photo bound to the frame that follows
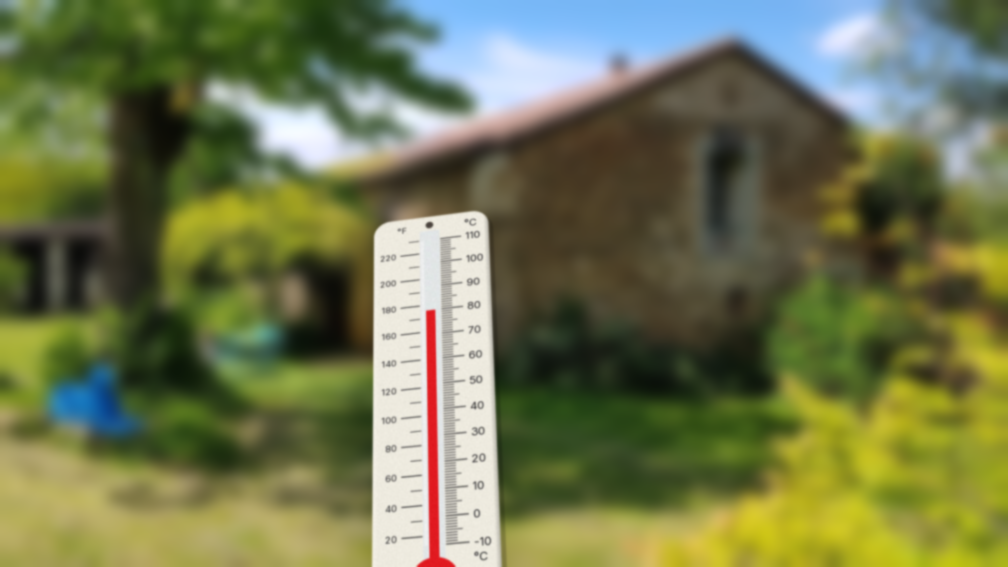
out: **80** °C
